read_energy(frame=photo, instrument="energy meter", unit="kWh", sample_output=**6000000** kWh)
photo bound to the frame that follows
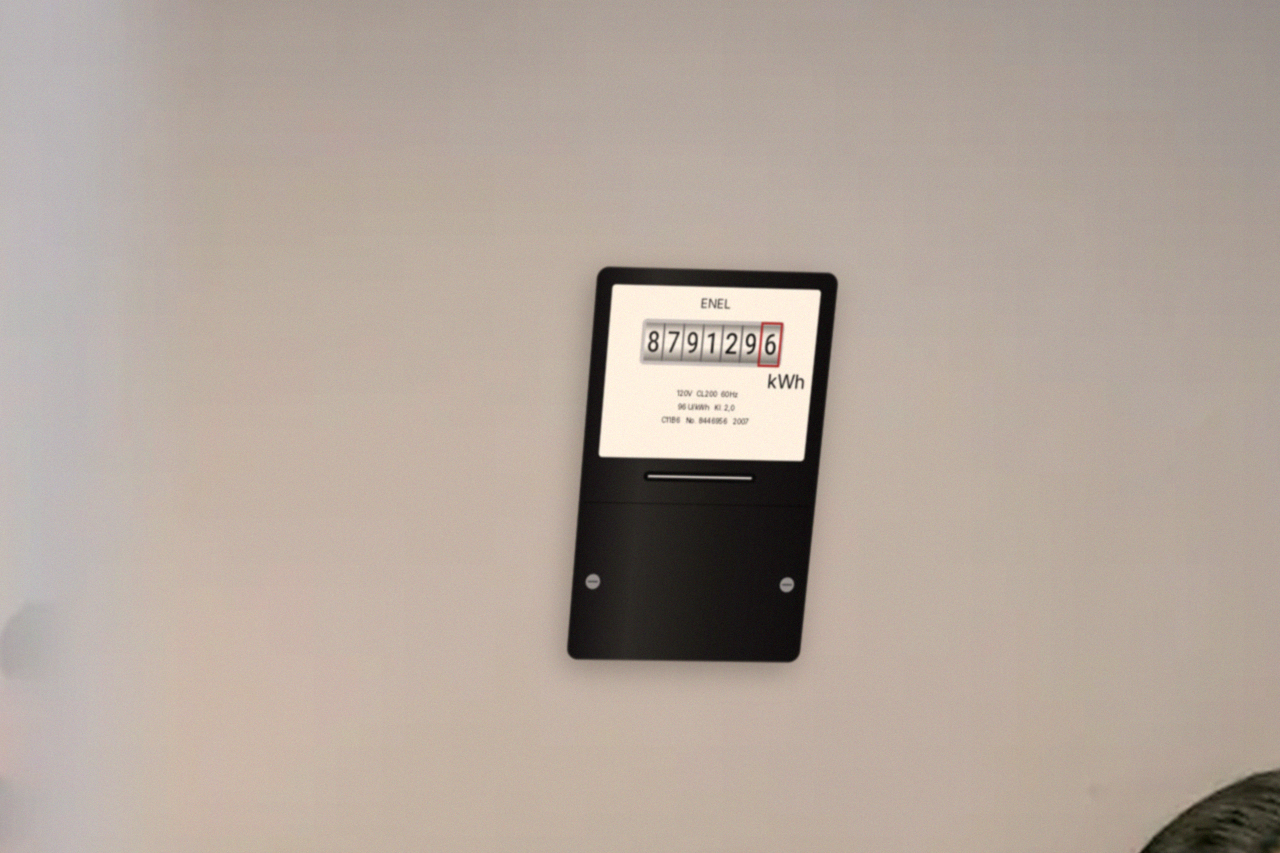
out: **879129.6** kWh
